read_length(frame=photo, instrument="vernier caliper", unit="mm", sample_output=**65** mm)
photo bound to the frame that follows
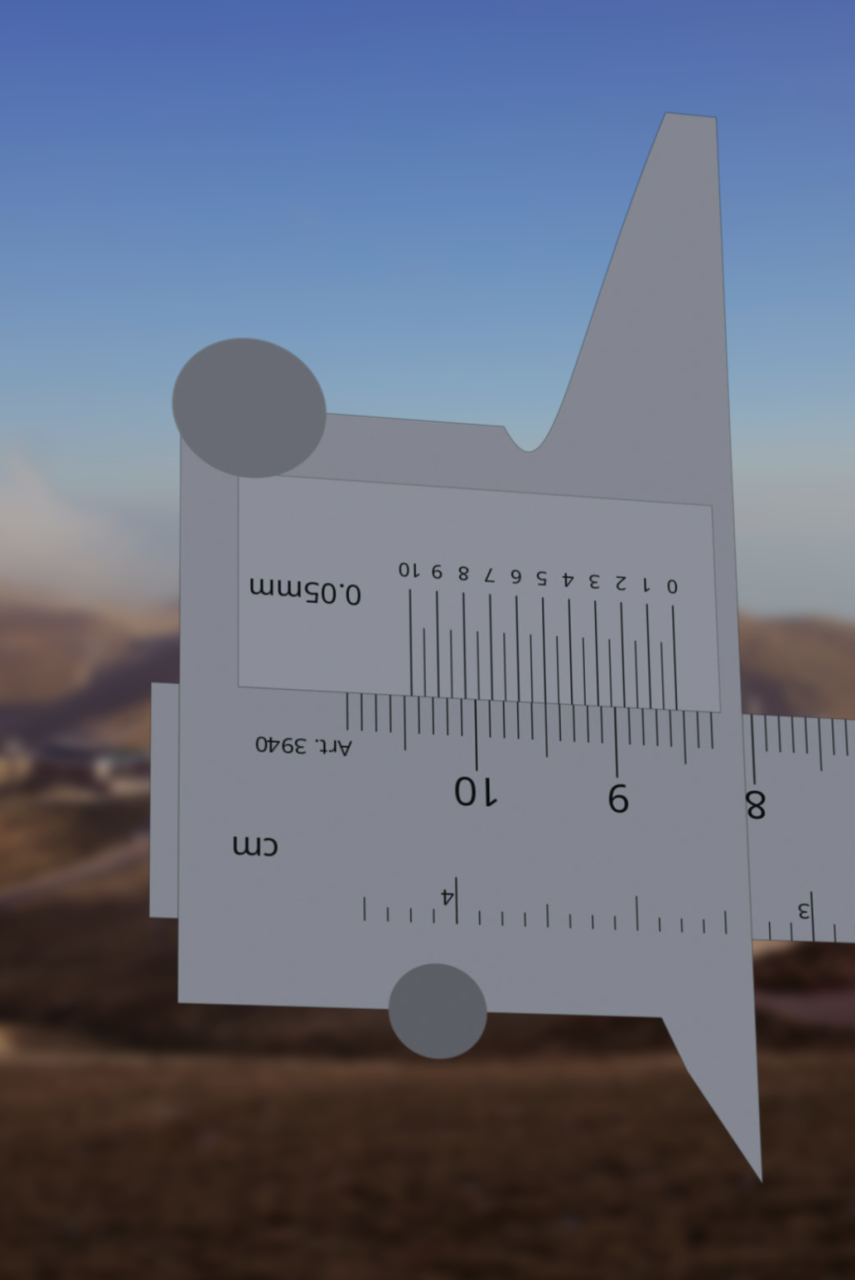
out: **85.5** mm
